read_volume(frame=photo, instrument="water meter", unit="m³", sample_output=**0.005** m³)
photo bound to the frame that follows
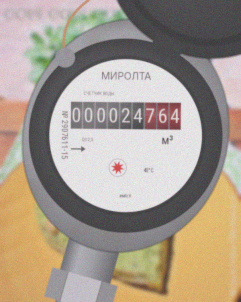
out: **24.764** m³
